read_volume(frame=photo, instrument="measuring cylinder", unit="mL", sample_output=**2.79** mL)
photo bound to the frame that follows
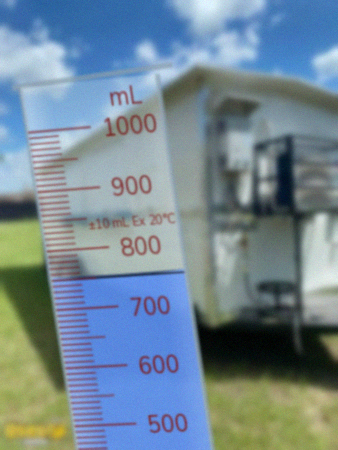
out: **750** mL
